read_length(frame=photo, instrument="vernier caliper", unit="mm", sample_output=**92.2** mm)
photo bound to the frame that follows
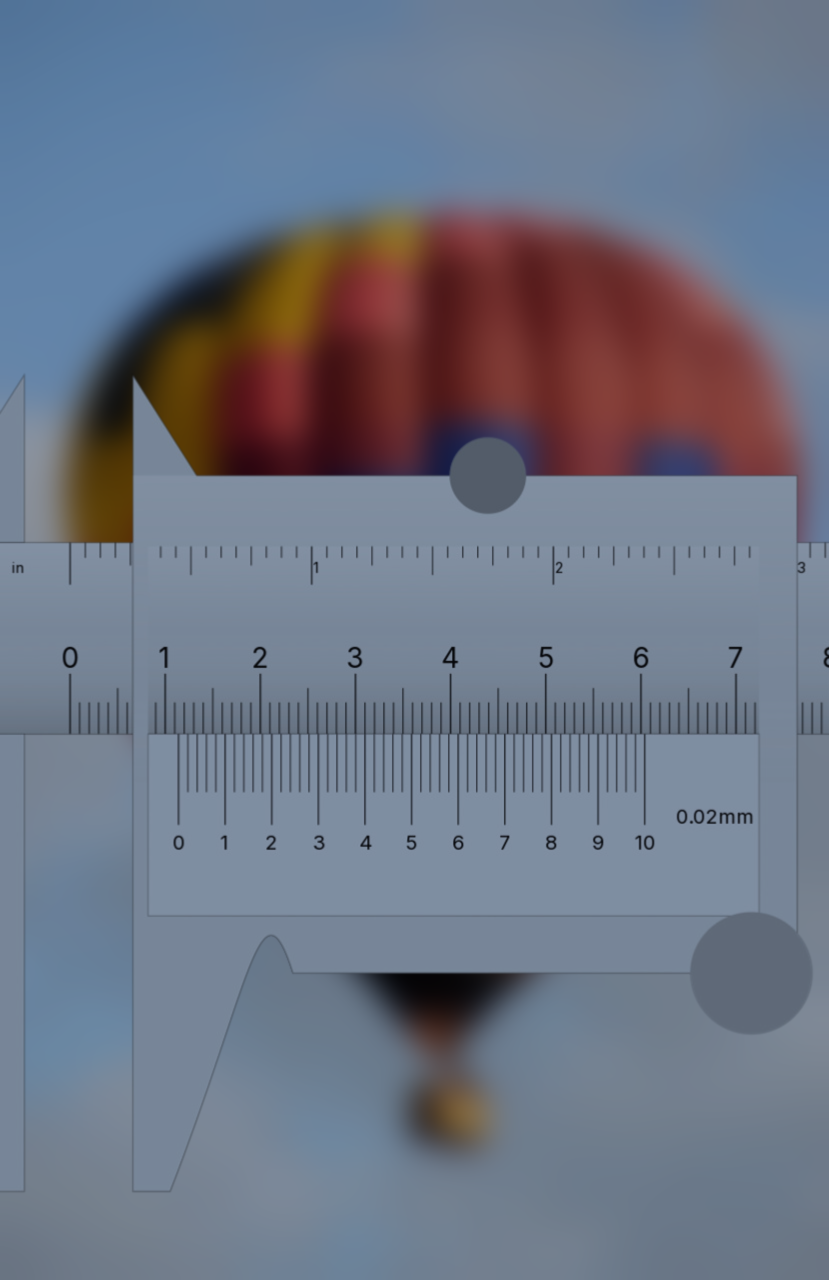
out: **11.4** mm
